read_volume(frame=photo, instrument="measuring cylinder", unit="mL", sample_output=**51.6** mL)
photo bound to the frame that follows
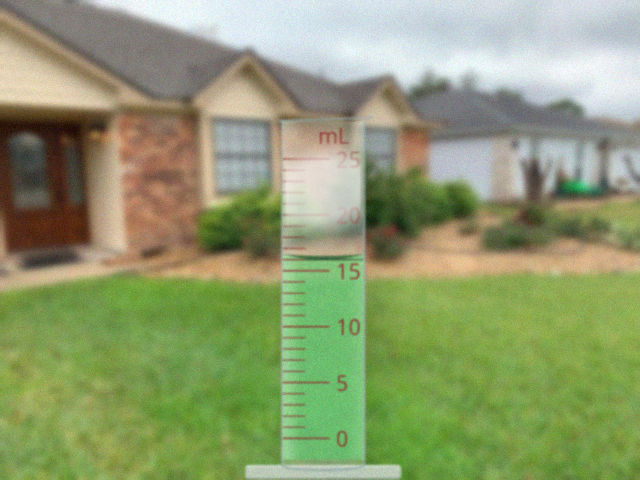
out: **16** mL
